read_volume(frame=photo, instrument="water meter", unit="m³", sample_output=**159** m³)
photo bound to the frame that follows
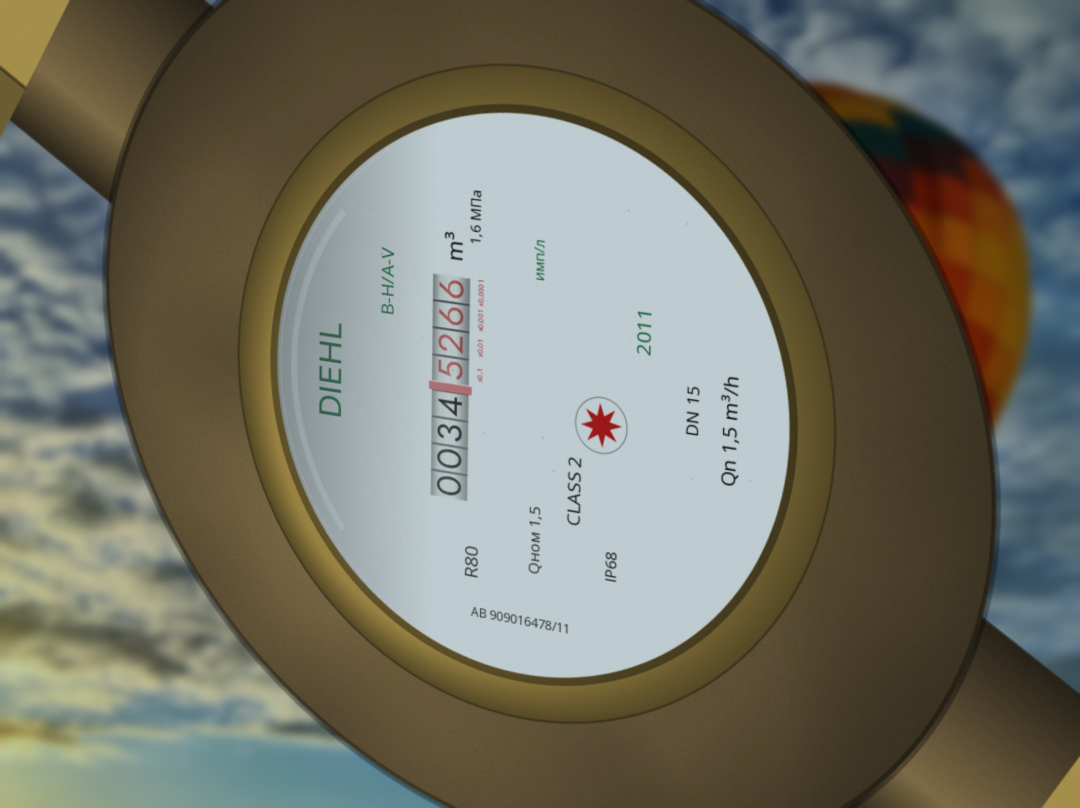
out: **34.5266** m³
